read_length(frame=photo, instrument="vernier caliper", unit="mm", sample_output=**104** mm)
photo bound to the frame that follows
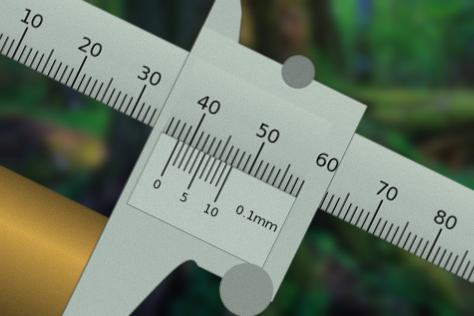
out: **38.2** mm
